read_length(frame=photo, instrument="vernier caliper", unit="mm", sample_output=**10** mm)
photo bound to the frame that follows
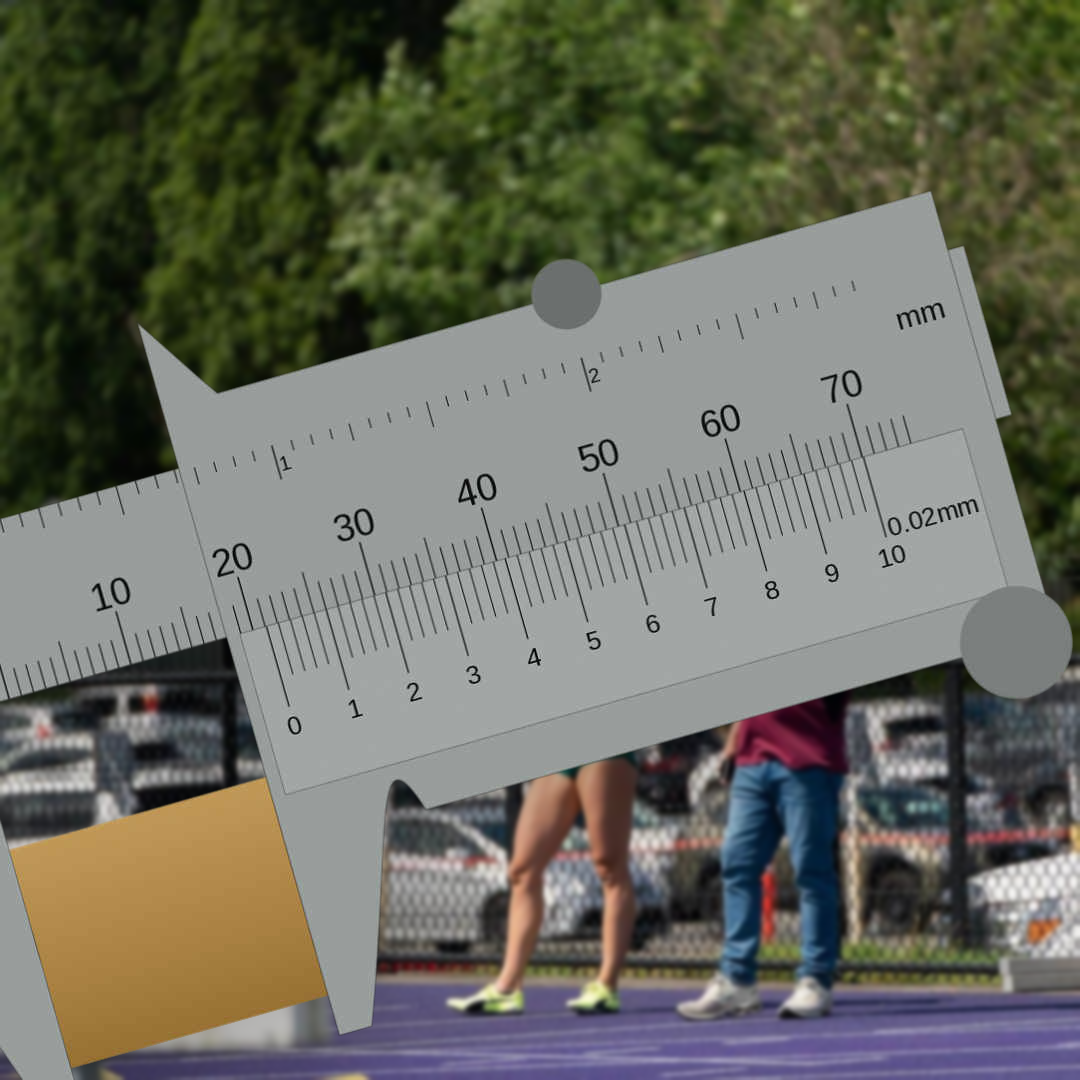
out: **21.1** mm
